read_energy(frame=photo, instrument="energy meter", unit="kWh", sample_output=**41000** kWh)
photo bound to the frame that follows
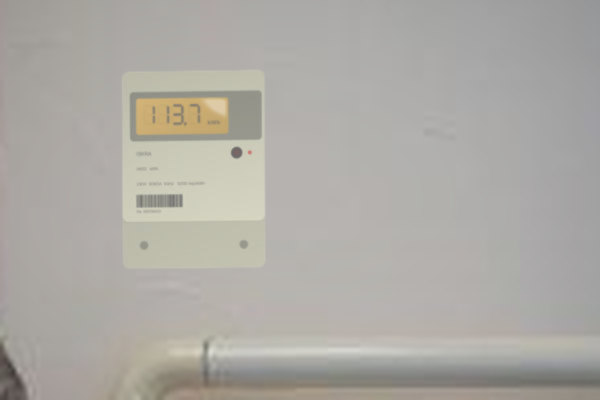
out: **113.7** kWh
